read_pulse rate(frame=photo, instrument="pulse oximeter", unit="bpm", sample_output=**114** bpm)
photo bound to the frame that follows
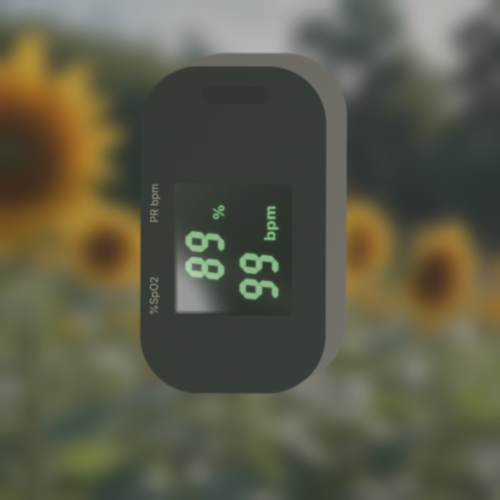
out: **99** bpm
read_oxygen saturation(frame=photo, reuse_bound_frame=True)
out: **89** %
